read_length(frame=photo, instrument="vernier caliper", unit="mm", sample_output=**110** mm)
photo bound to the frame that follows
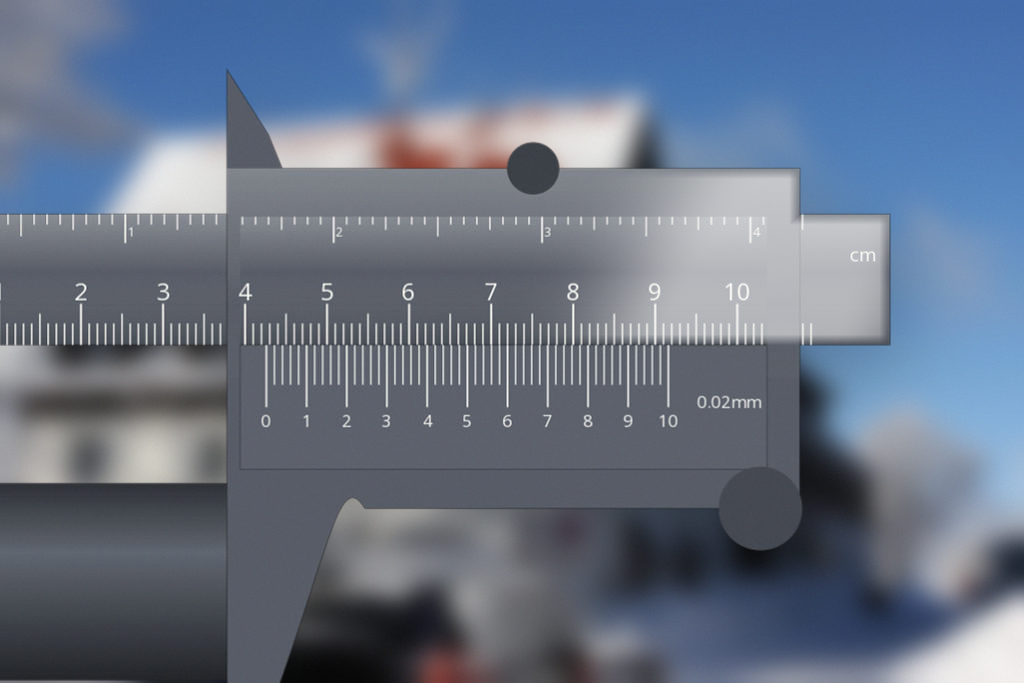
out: **42.6** mm
